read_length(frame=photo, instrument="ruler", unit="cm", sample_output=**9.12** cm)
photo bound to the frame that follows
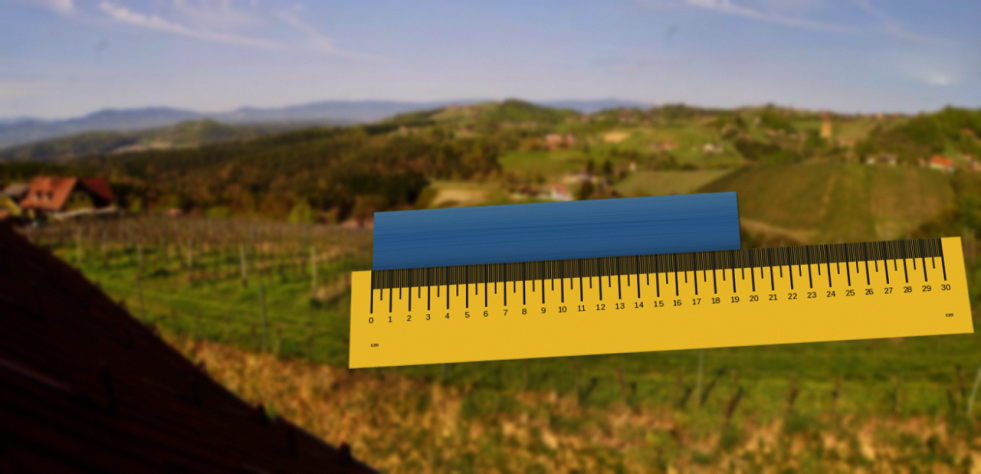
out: **19.5** cm
